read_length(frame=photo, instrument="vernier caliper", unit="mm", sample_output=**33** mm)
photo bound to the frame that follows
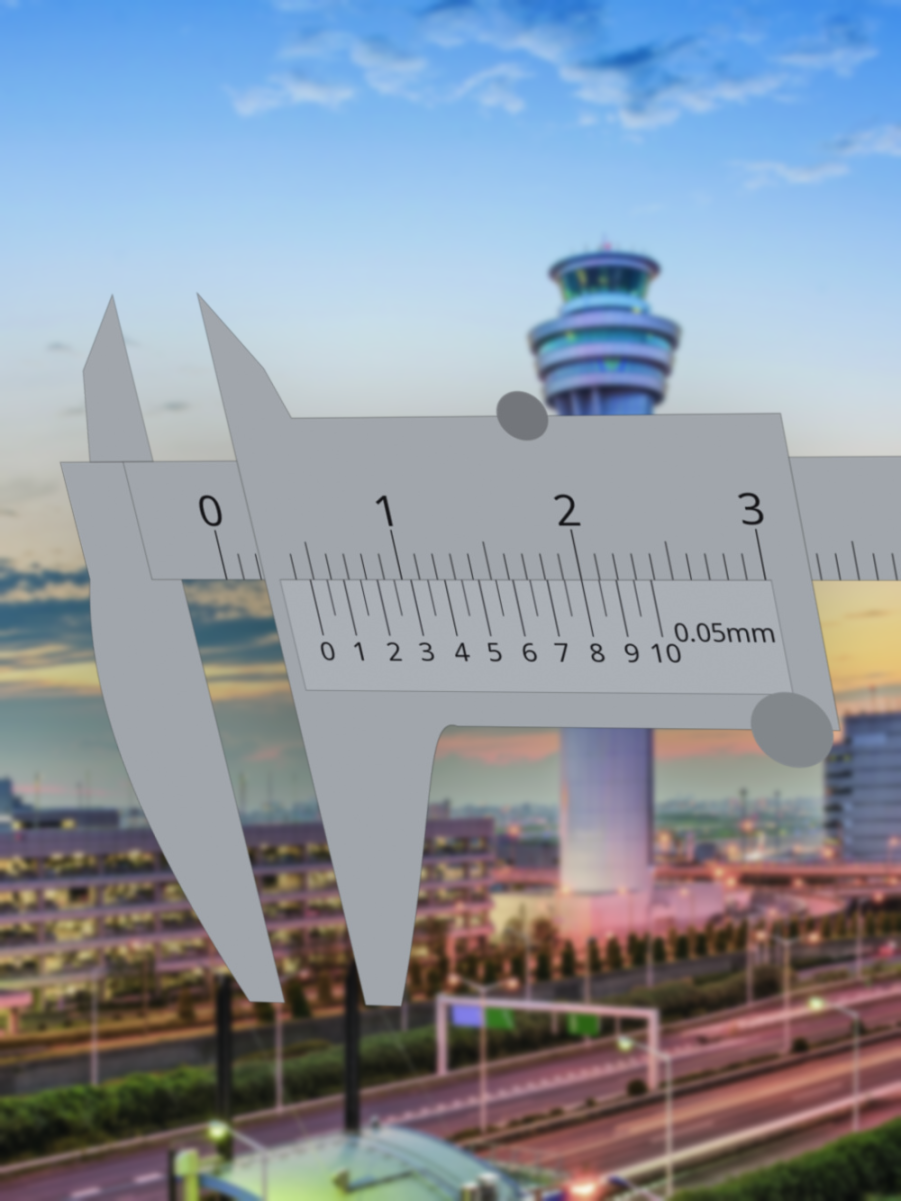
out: **4.8** mm
